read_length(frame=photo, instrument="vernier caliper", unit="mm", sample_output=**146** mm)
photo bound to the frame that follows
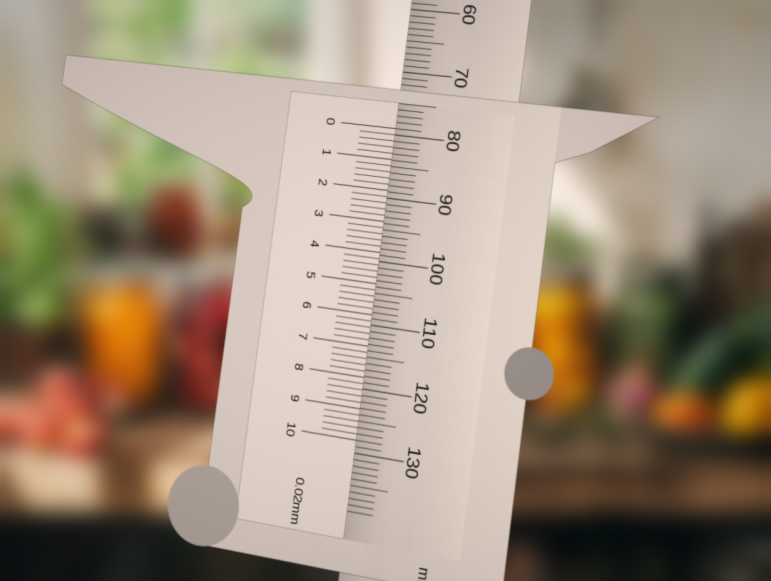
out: **79.0** mm
